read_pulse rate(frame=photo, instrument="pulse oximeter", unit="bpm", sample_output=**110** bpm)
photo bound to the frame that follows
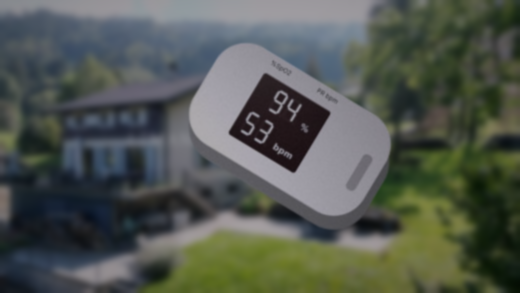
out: **53** bpm
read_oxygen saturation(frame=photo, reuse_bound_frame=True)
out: **94** %
